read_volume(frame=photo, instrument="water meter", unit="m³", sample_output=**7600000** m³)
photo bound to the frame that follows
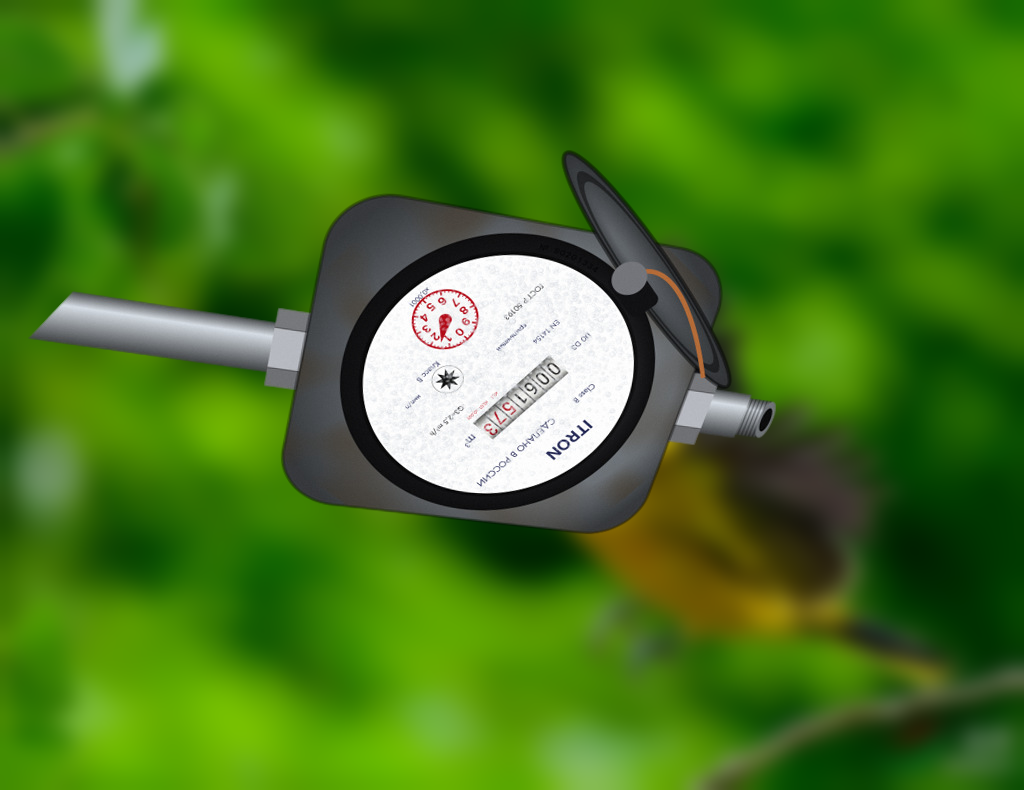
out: **61.5731** m³
